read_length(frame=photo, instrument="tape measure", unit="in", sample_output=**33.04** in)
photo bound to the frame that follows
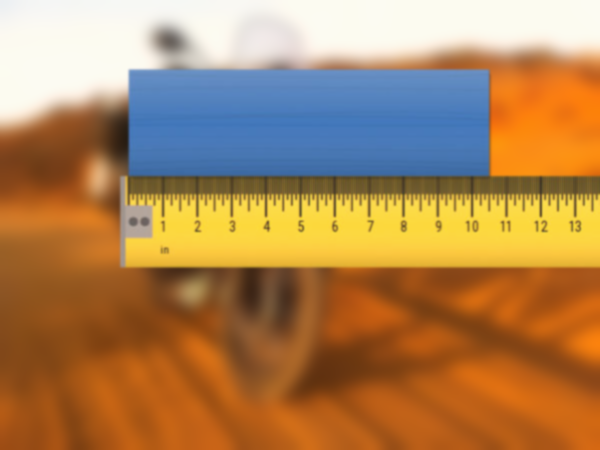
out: **10.5** in
